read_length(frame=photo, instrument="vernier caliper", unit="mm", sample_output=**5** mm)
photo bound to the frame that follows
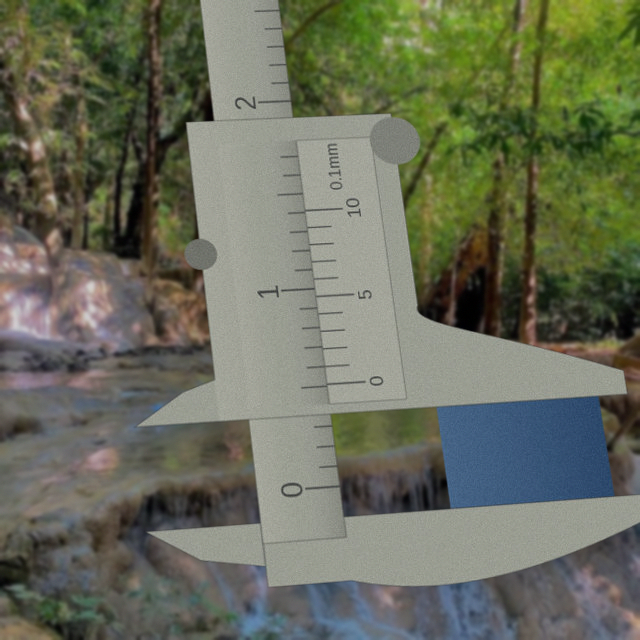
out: **5.1** mm
